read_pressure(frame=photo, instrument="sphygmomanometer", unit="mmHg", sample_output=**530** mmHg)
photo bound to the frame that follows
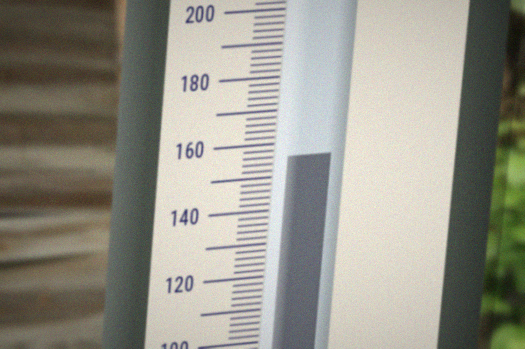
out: **156** mmHg
